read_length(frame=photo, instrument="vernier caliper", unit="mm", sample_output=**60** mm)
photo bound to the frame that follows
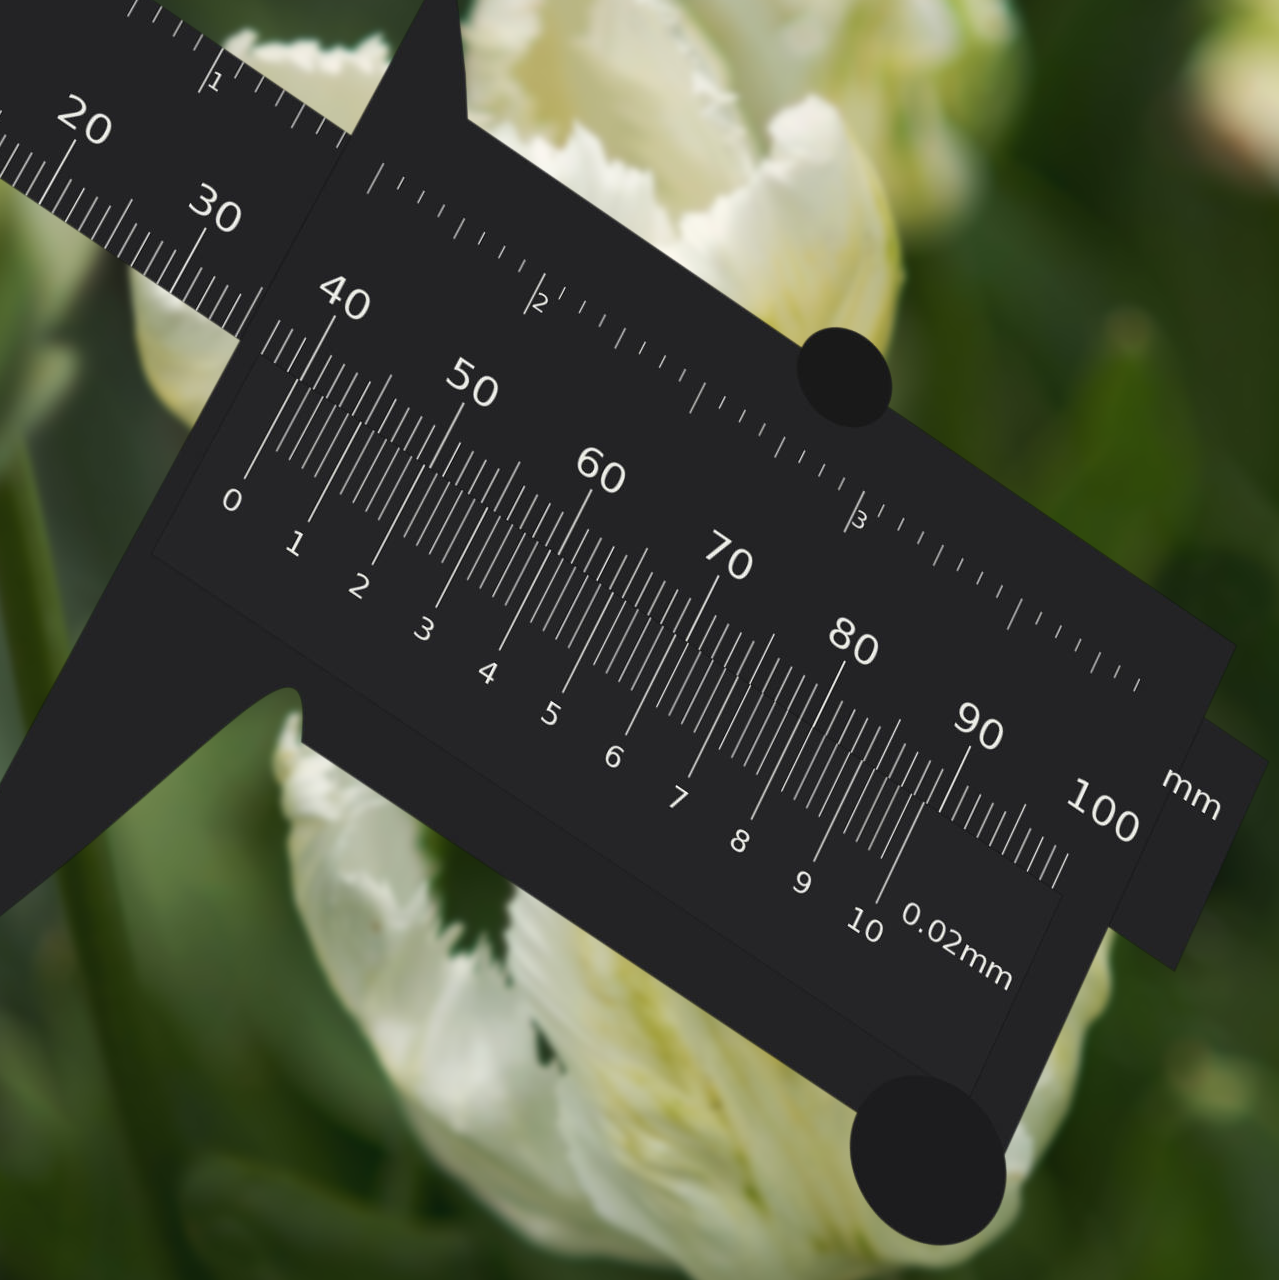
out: **39.8** mm
